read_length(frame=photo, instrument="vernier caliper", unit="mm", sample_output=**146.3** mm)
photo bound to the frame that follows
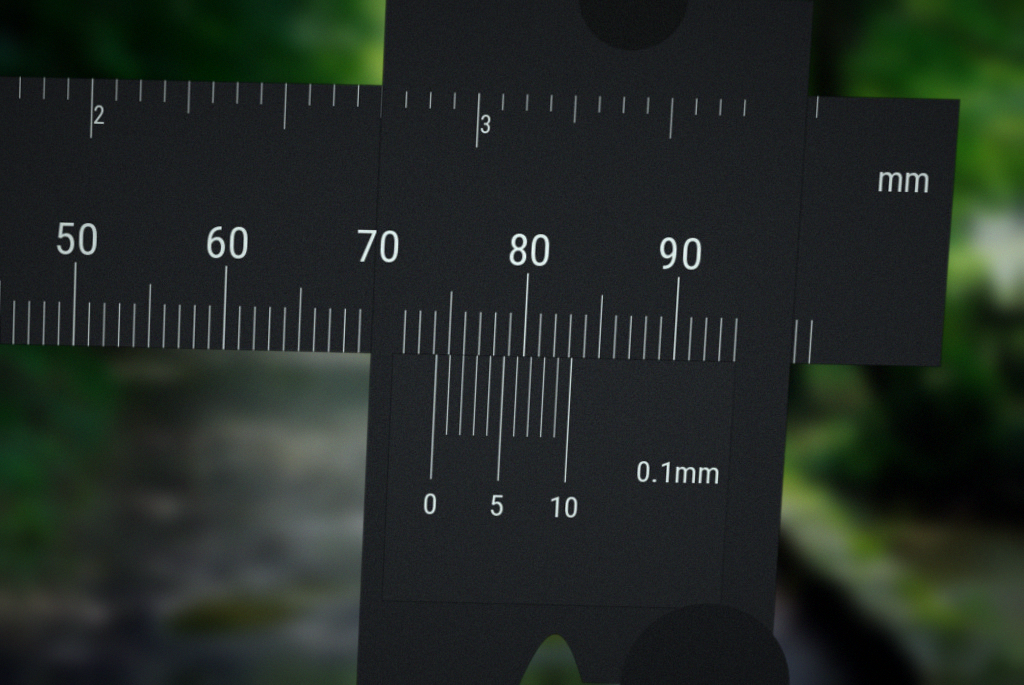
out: **74.2** mm
